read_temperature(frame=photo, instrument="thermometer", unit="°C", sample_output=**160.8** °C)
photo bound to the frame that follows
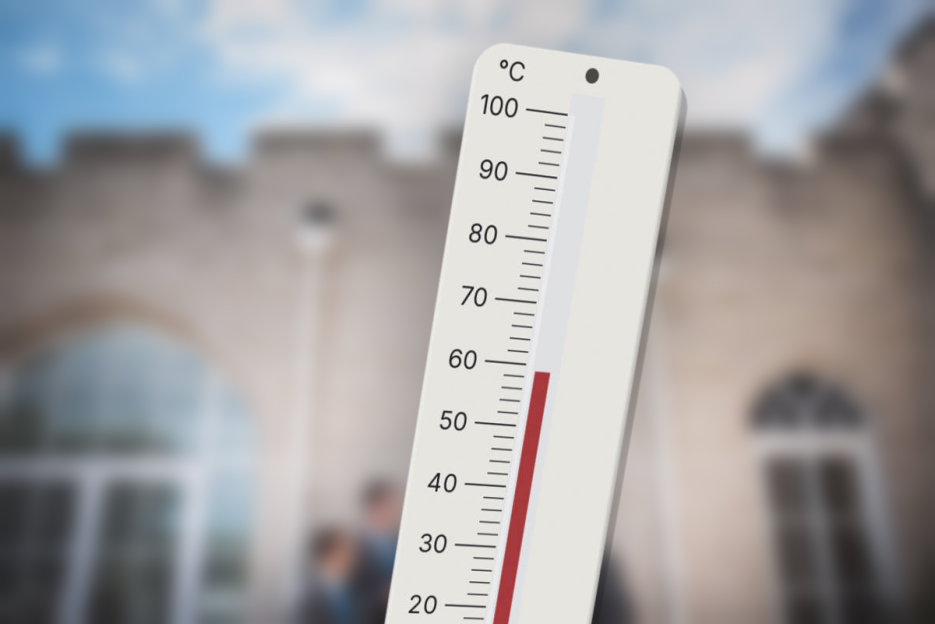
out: **59** °C
